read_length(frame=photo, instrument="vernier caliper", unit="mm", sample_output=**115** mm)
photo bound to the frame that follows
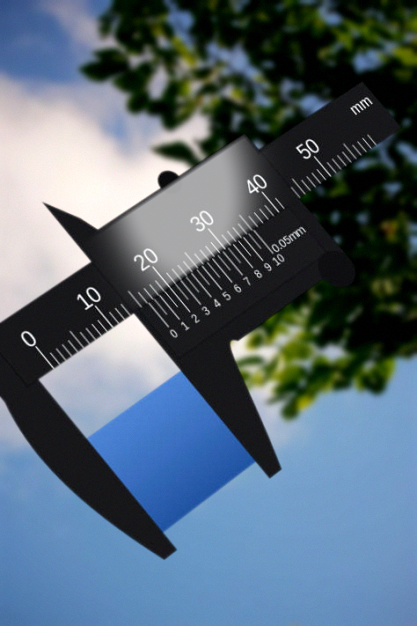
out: **16.2** mm
